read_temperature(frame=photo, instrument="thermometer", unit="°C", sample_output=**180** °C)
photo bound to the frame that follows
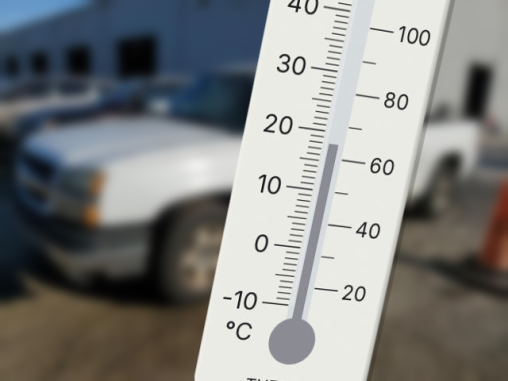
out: **18** °C
